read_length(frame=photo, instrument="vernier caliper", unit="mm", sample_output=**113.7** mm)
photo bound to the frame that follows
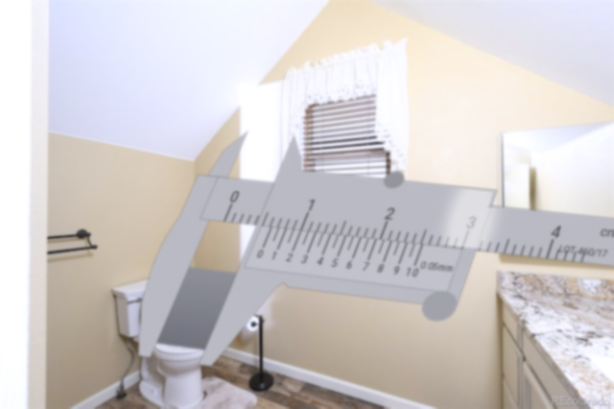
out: **6.2** mm
